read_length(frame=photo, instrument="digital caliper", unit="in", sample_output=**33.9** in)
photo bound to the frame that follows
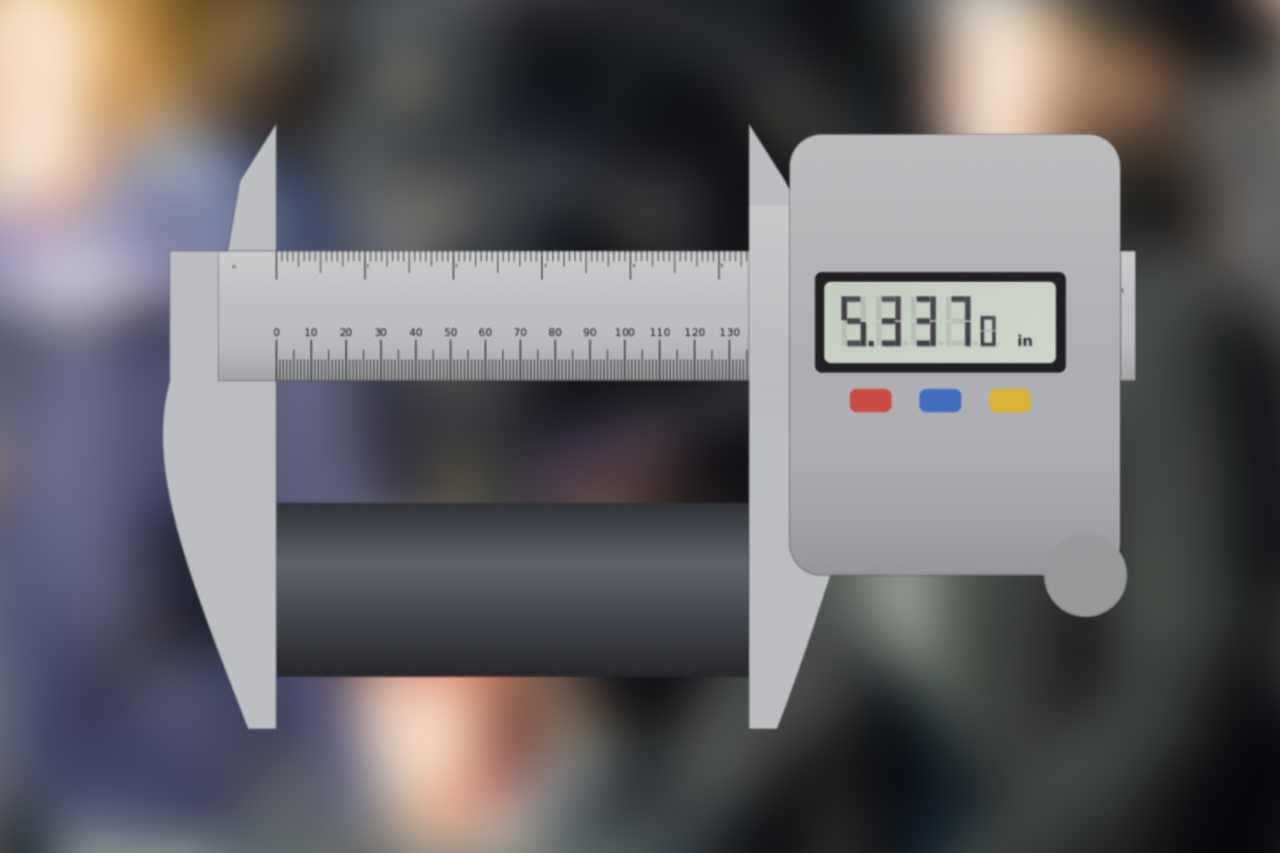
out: **5.3370** in
